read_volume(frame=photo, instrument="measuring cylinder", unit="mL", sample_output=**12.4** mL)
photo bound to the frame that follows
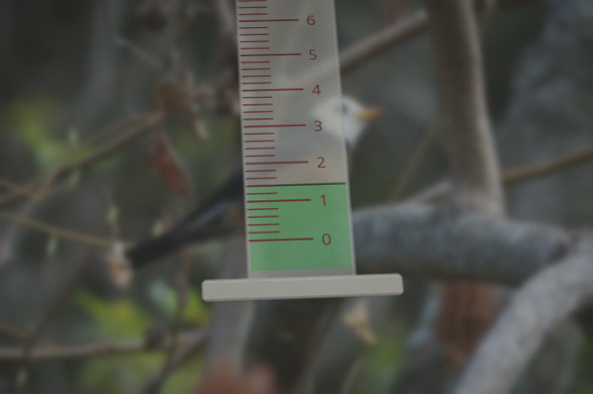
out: **1.4** mL
